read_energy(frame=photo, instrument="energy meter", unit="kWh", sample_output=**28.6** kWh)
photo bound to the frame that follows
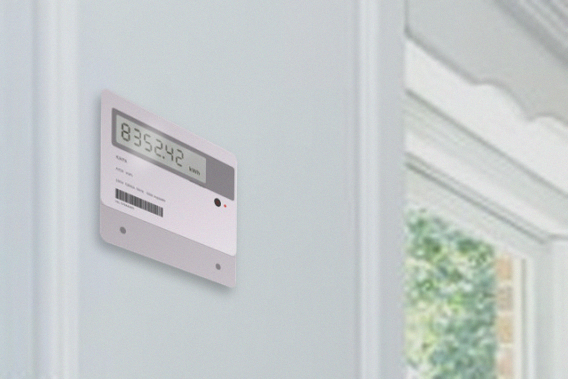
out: **8352.42** kWh
